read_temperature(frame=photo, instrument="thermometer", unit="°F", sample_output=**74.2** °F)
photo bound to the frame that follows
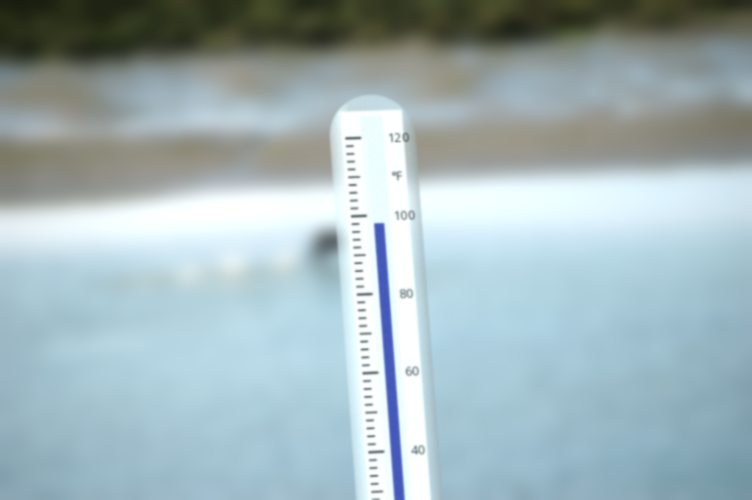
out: **98** °F
